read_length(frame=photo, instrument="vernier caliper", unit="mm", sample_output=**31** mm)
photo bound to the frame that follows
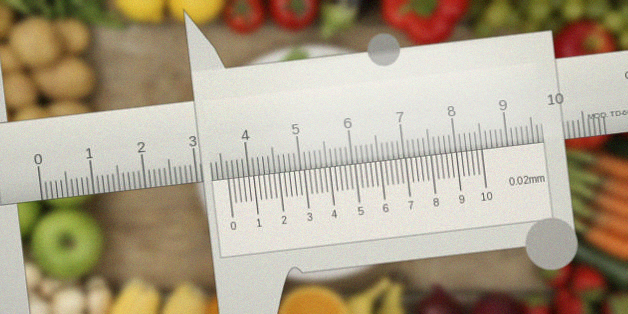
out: **36.0** mm
